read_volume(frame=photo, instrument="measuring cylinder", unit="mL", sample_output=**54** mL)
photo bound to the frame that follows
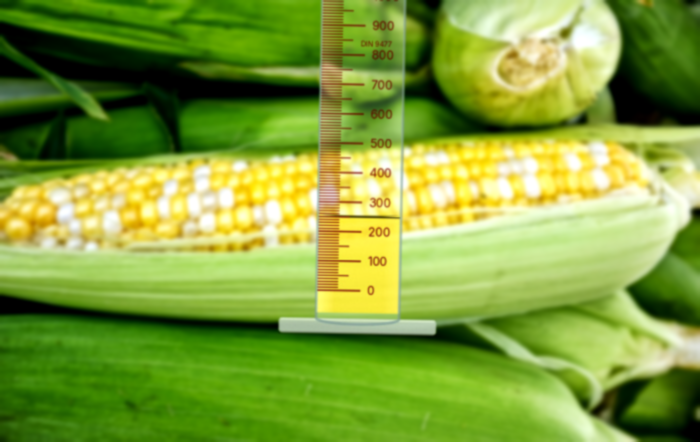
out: **250** mL
